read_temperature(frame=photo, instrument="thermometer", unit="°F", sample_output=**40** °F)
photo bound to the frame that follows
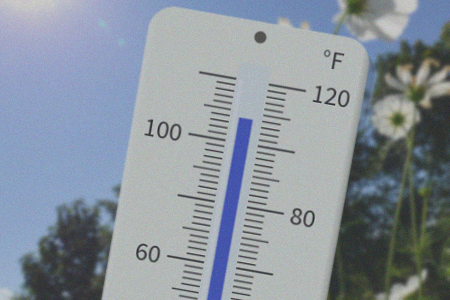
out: **108** °F
